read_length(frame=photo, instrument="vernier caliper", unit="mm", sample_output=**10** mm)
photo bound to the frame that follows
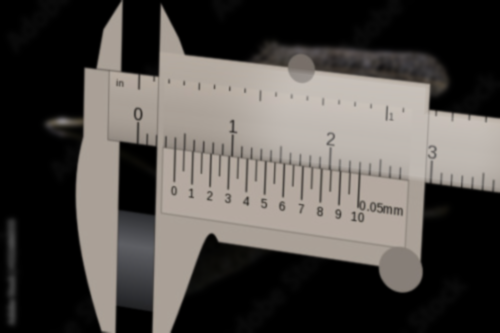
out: **4.0** mm
